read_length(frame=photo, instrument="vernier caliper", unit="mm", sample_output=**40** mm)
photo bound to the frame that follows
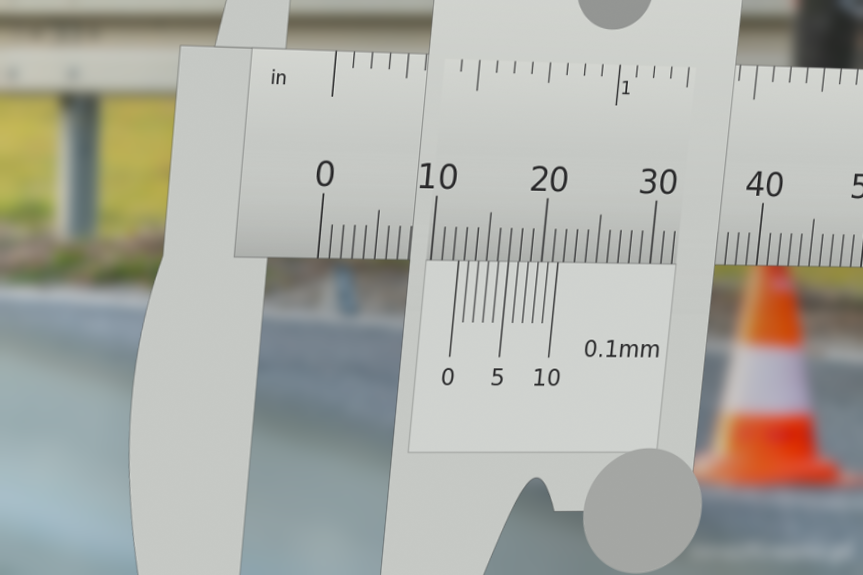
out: **12.5** mm
